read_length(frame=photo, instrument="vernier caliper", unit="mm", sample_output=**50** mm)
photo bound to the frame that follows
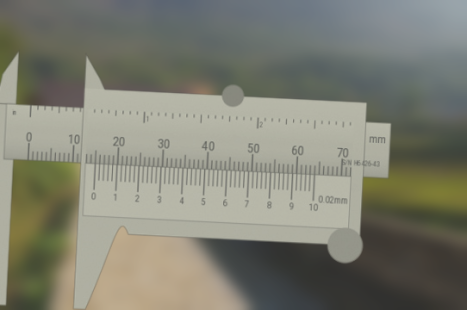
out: **15.0** mm
